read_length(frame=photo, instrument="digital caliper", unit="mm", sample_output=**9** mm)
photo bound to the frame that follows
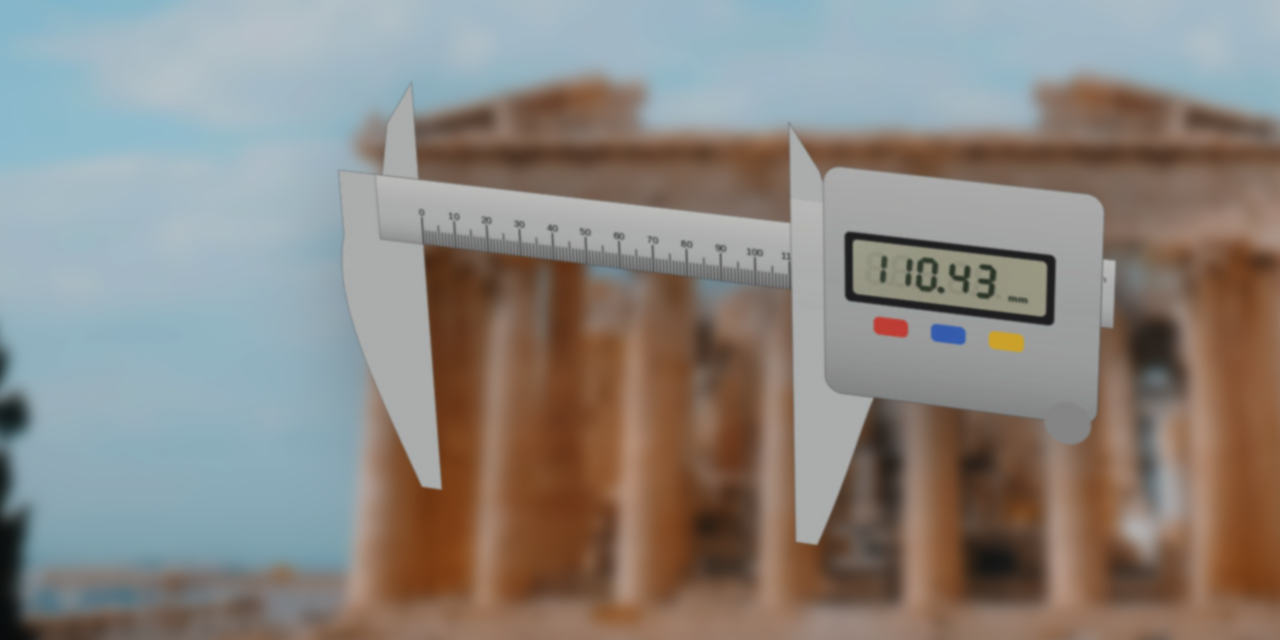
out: **110.43** mm
